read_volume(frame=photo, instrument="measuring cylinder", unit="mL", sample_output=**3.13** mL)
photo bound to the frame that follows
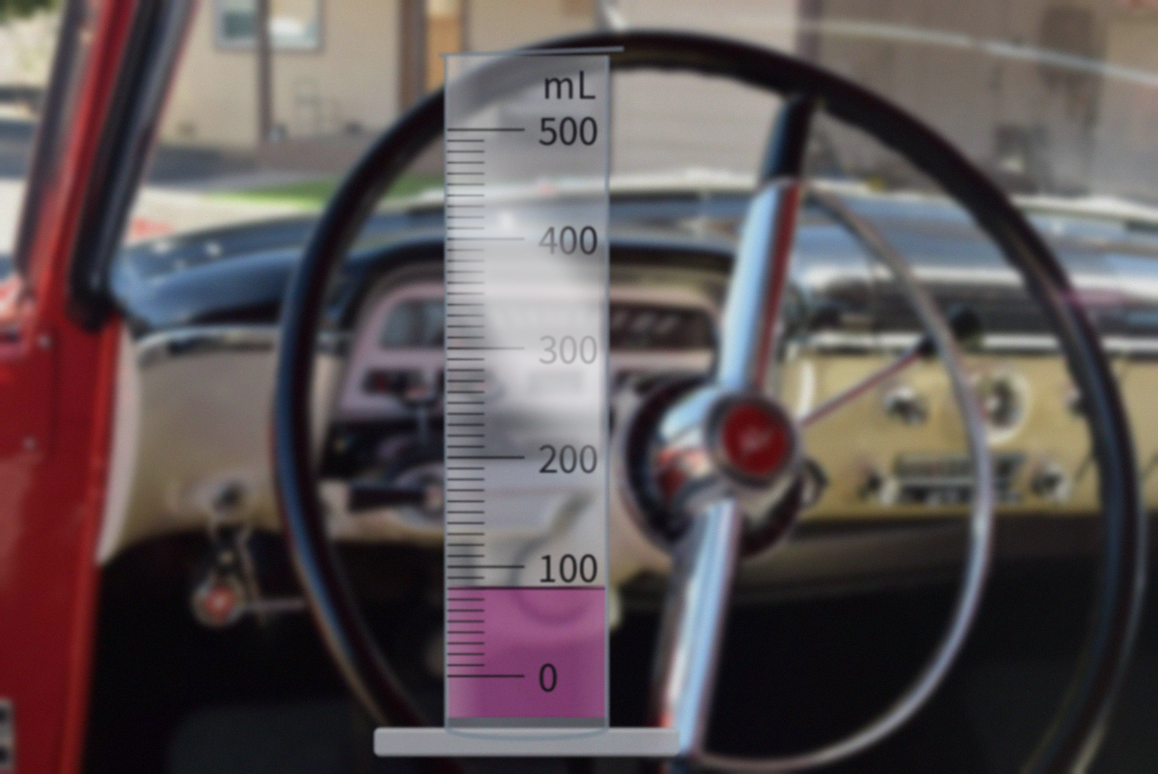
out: **80** mL
